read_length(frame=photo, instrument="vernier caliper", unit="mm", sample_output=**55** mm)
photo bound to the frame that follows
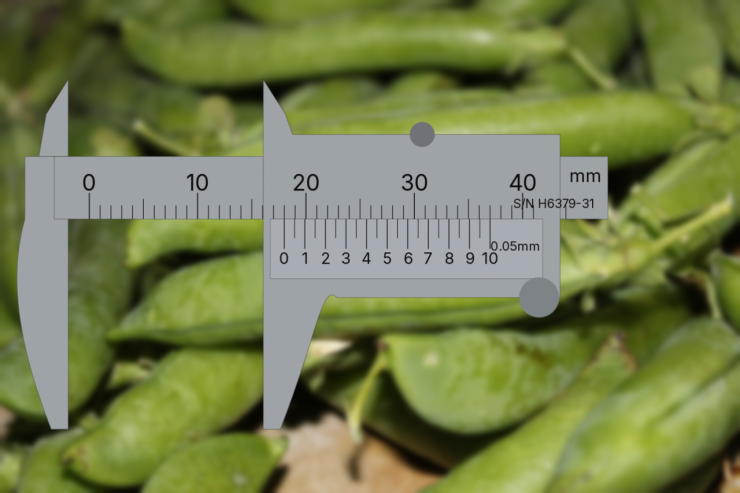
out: **18.0** mm
